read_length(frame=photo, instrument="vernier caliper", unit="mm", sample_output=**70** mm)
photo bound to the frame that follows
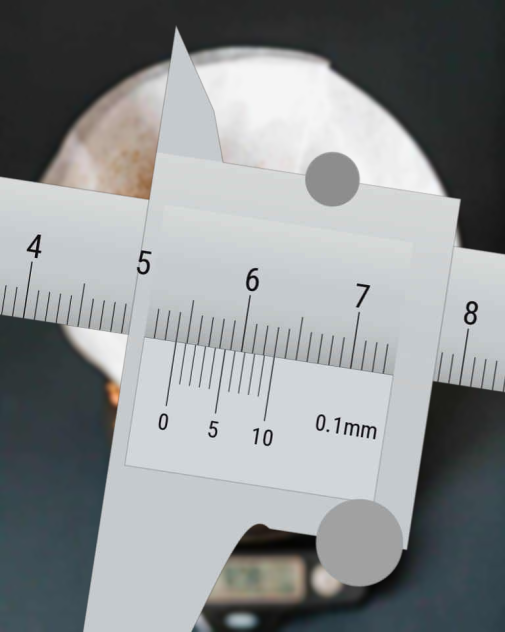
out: **54.0** mm
